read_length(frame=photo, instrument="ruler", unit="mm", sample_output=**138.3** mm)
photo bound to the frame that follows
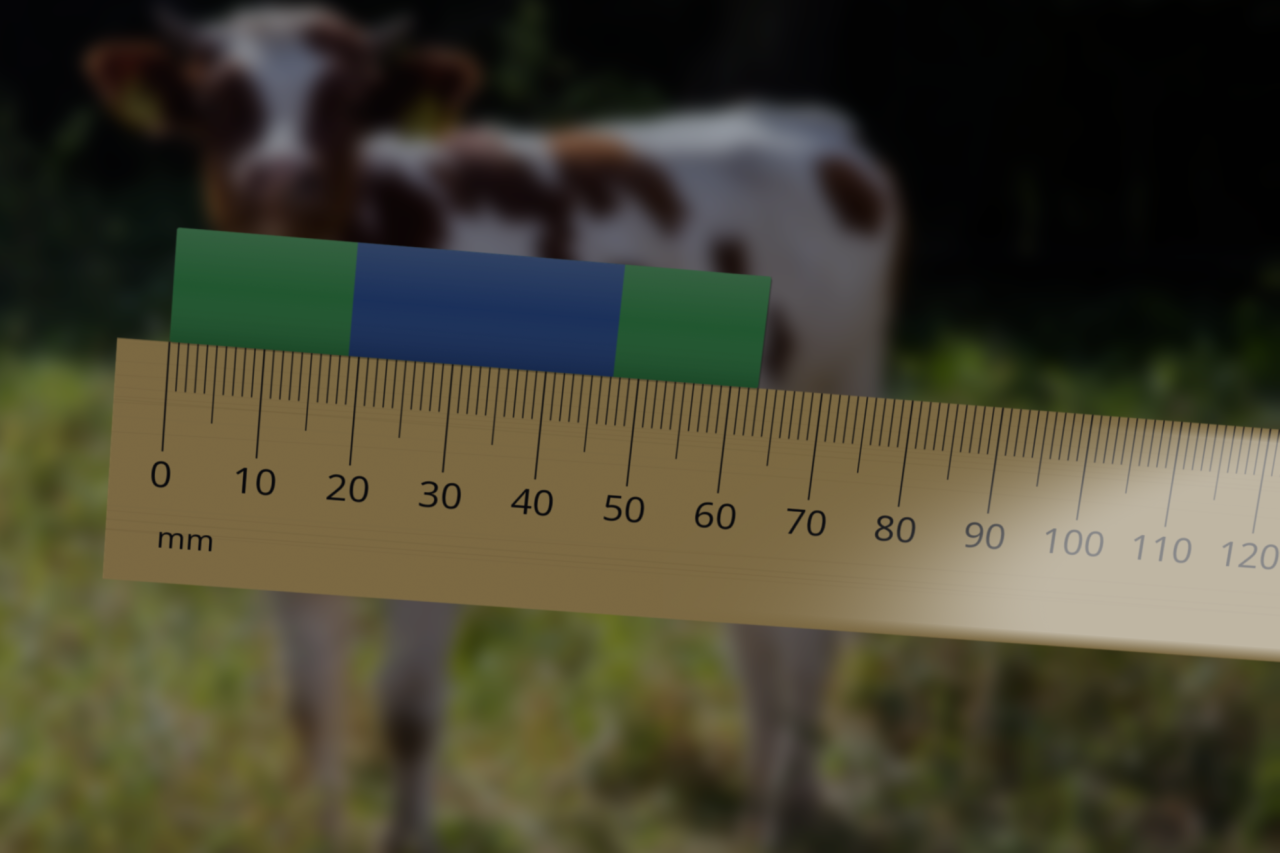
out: **63** mm
